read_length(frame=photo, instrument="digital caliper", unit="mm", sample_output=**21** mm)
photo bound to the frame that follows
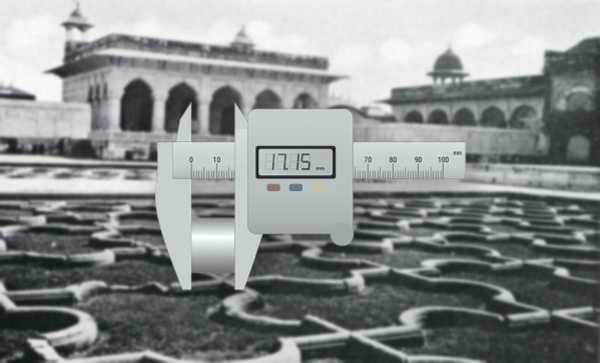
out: **17.15** mm
